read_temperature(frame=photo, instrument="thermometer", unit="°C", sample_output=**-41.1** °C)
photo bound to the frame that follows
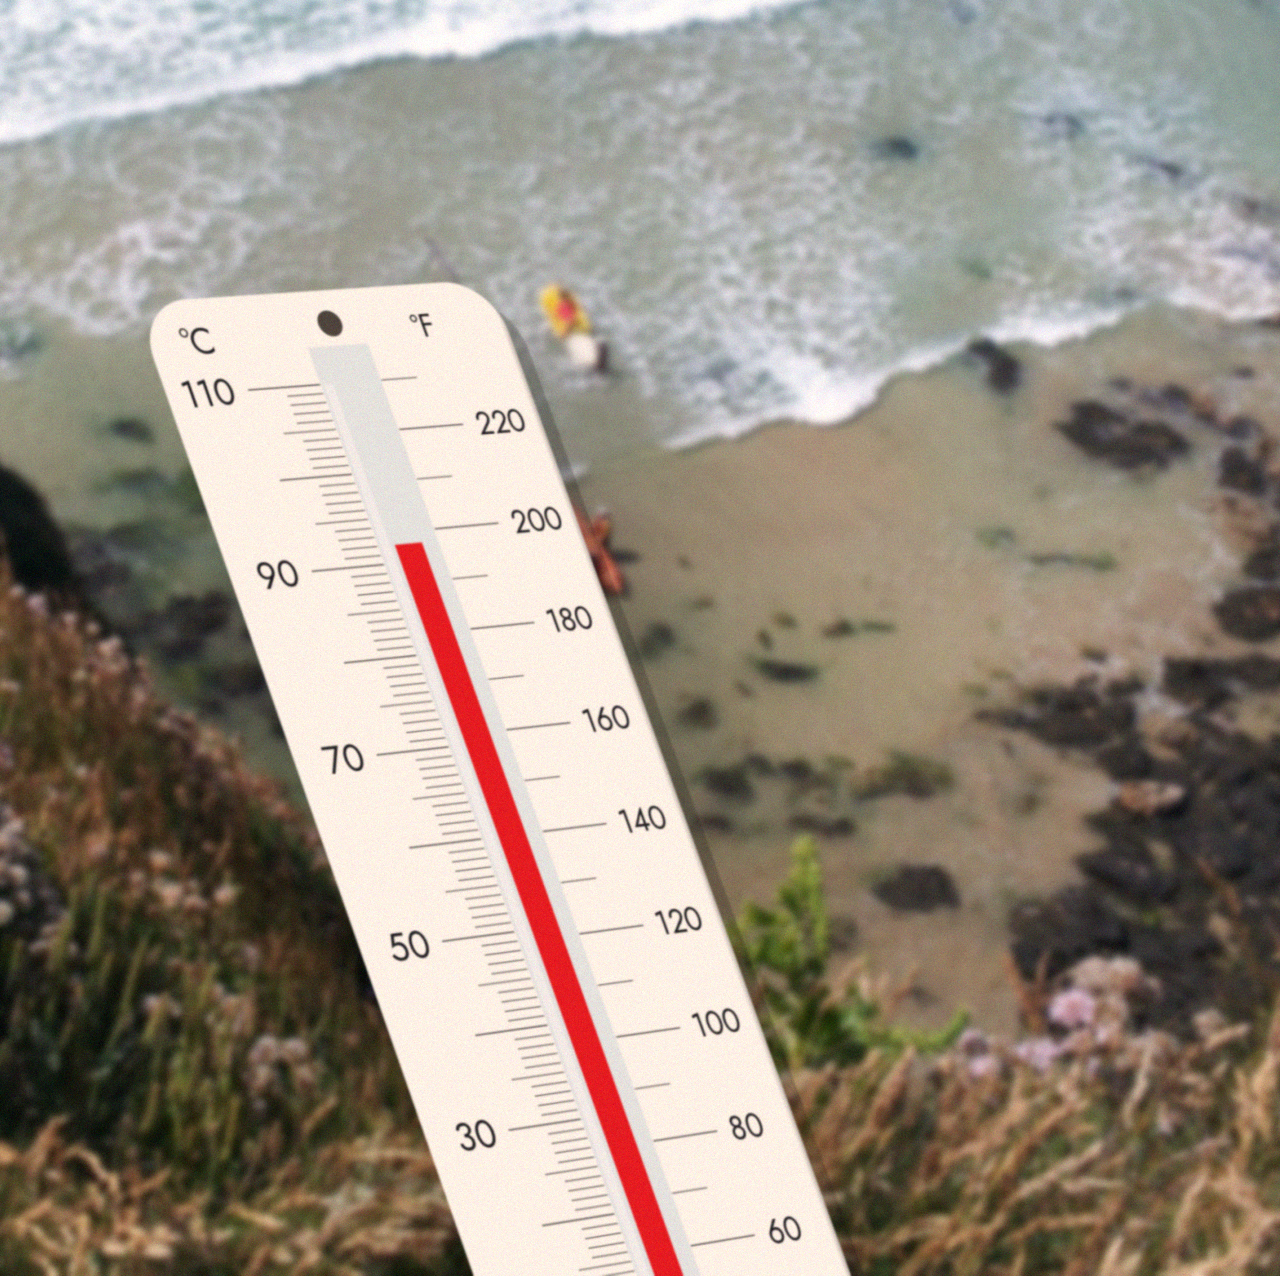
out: **92** °C
